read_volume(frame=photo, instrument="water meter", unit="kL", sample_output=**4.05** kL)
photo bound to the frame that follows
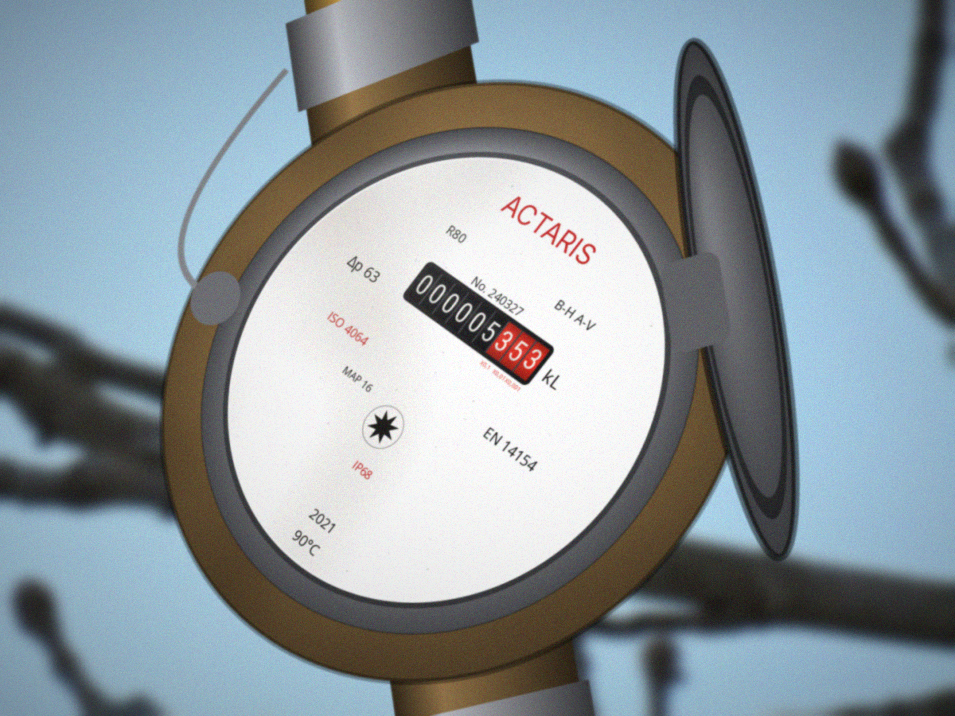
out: **5.353** kL
